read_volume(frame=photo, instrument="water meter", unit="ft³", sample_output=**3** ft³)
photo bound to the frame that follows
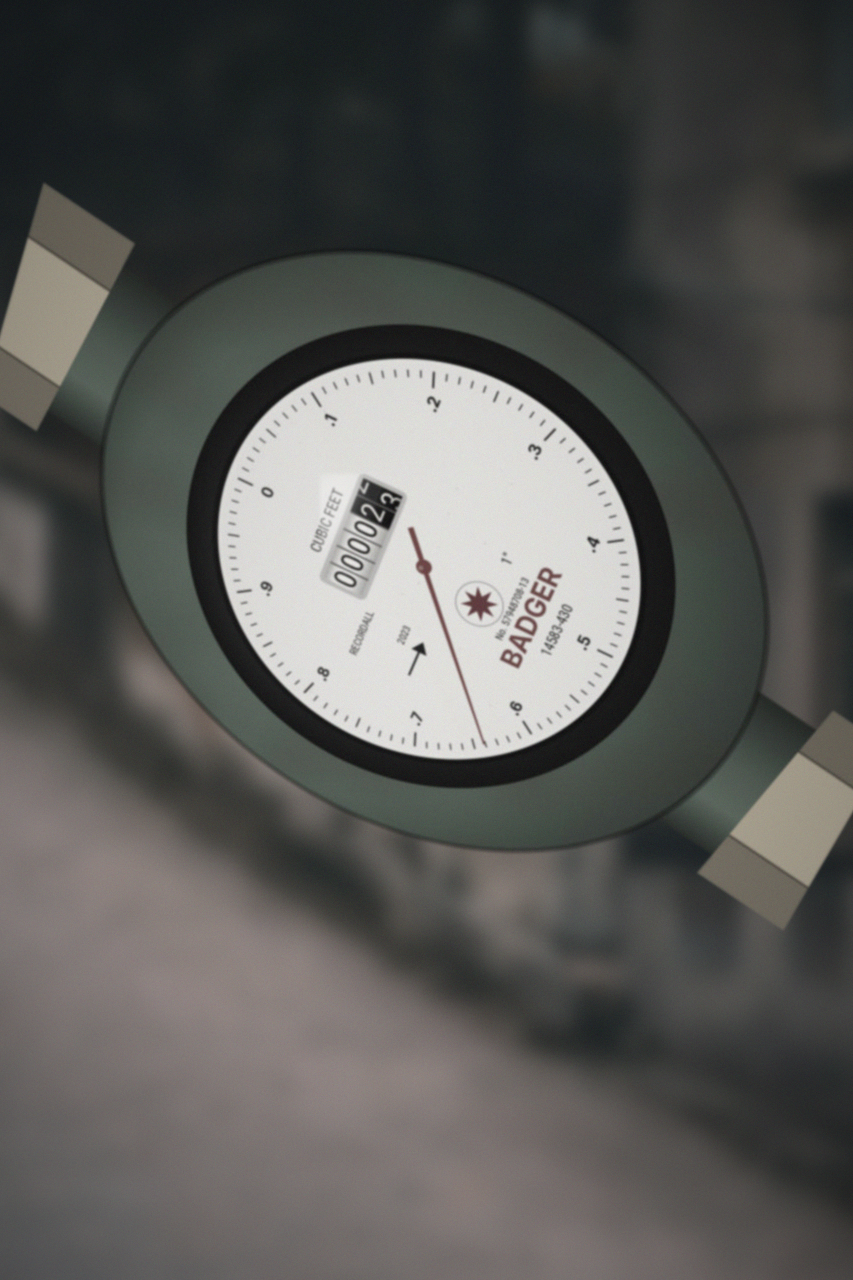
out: **22.64** ft³
